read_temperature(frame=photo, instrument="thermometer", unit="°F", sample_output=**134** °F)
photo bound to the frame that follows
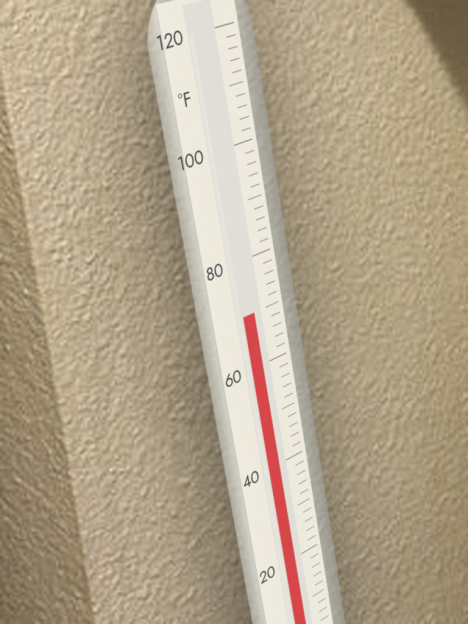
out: **70** °F
